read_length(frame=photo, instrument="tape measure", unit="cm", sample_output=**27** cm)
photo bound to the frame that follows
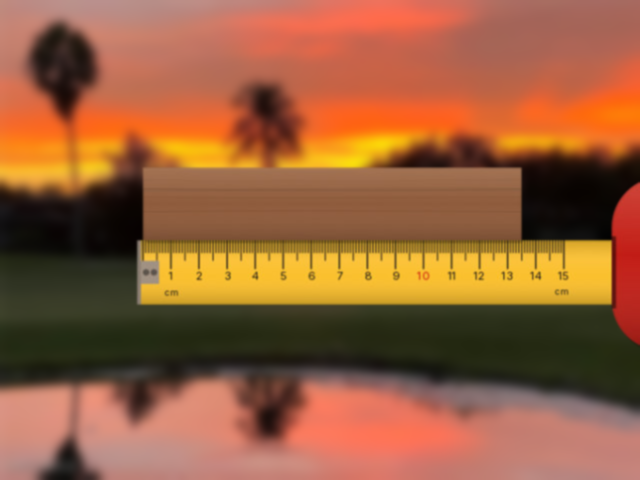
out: **13.5** cm
